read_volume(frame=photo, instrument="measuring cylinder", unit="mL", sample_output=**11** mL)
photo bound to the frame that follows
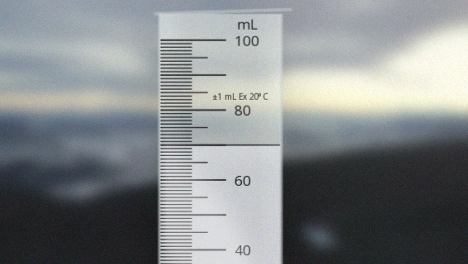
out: **70** mL
